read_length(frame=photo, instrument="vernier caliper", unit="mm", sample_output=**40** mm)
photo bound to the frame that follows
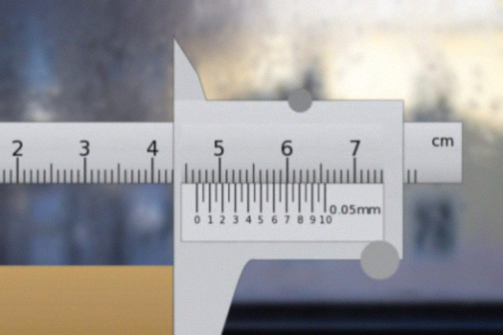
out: **46.6** mm
